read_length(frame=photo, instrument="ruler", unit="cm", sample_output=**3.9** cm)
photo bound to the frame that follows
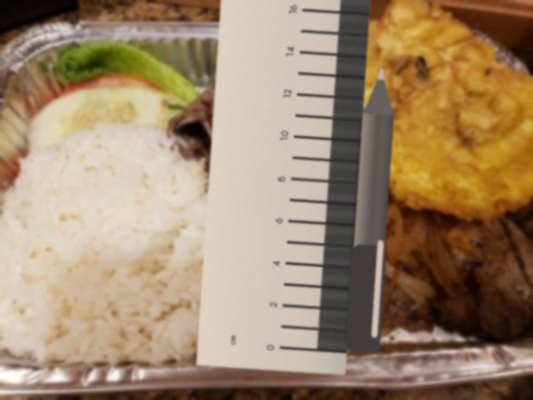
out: **13.5** cm
